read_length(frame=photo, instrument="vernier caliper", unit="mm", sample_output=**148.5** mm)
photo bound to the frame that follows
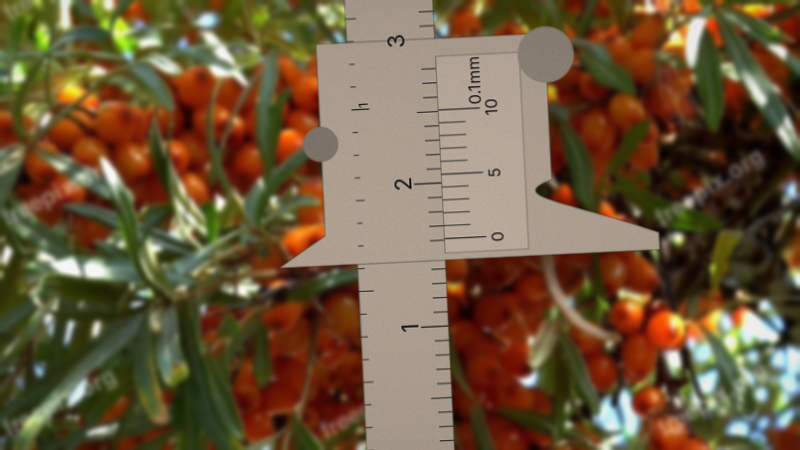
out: **16.1** mm
